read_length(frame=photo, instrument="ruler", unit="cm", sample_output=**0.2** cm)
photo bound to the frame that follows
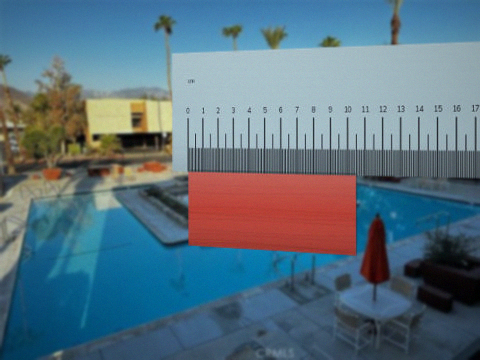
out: **10.5** cm
